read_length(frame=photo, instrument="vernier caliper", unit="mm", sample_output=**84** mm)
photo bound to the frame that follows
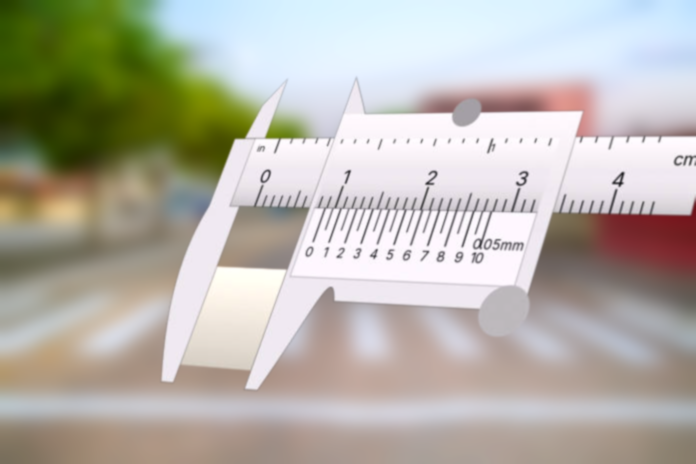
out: **8.8** mm
